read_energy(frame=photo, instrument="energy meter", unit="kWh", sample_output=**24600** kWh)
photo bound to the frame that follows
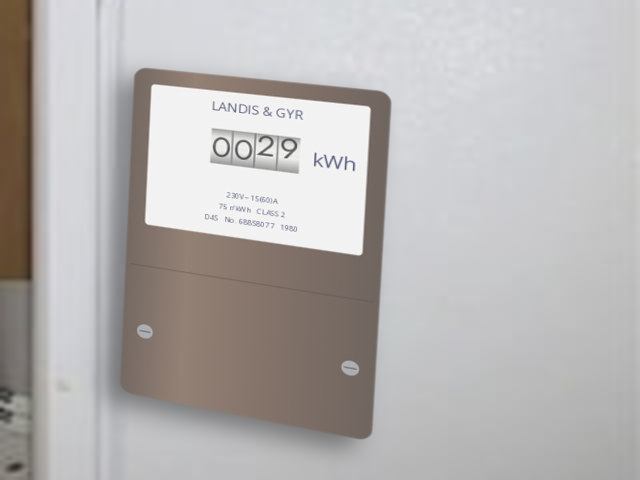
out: **29** kWh
